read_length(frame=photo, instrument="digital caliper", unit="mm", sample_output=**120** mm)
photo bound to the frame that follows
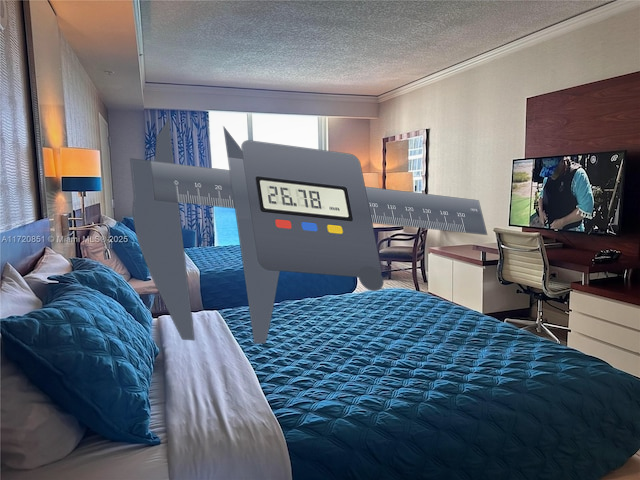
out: **26.78** mm
